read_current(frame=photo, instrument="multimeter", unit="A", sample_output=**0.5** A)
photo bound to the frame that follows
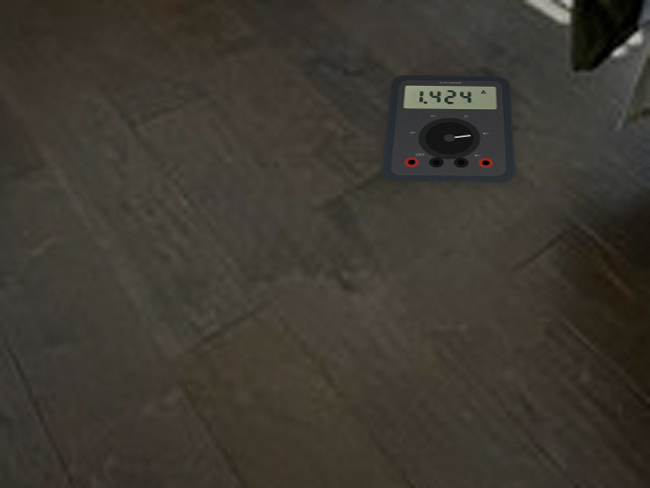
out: **1.424** A
